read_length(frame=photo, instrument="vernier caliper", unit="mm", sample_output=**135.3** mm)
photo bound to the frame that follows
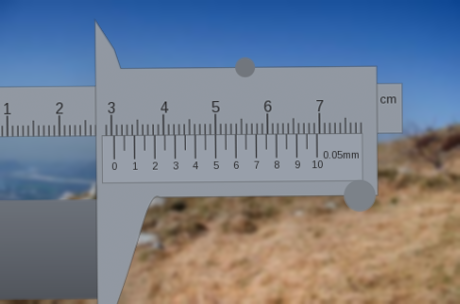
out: **30.5** mm
